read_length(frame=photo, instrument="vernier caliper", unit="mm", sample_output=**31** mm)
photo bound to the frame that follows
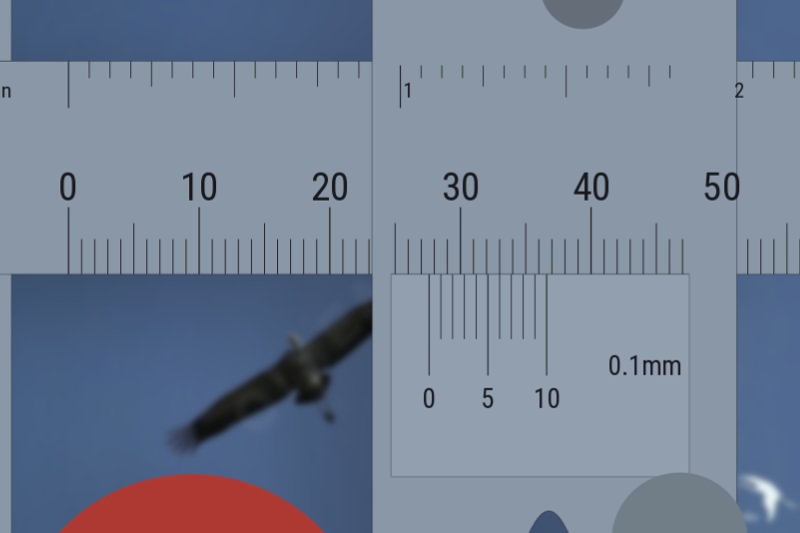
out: **27.6** mm
